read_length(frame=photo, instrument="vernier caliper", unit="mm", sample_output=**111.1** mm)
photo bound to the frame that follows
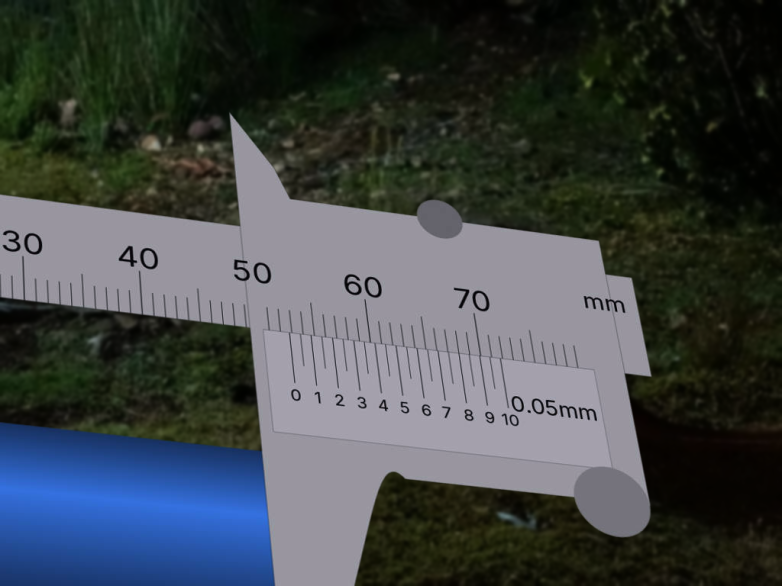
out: **52.8** mm
